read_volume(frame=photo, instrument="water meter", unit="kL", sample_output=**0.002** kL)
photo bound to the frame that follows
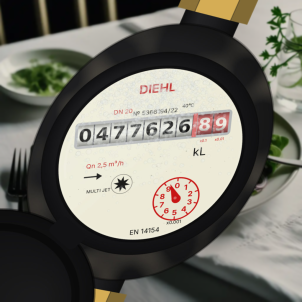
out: **477626.889** kL
